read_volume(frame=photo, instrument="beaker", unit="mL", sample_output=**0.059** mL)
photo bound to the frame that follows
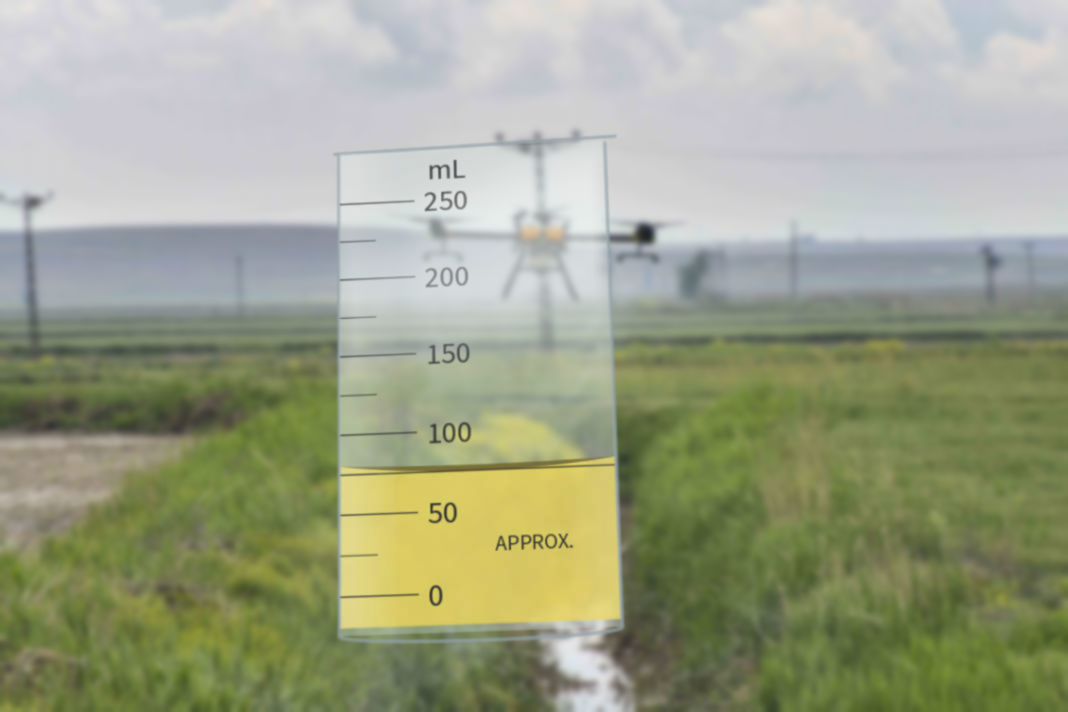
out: **75** mL
